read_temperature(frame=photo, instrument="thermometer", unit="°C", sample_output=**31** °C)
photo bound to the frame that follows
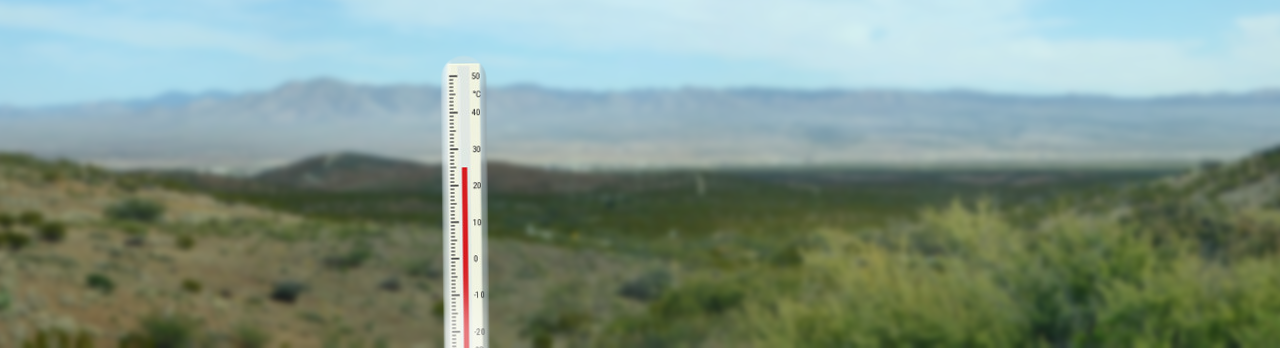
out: **25** °C
